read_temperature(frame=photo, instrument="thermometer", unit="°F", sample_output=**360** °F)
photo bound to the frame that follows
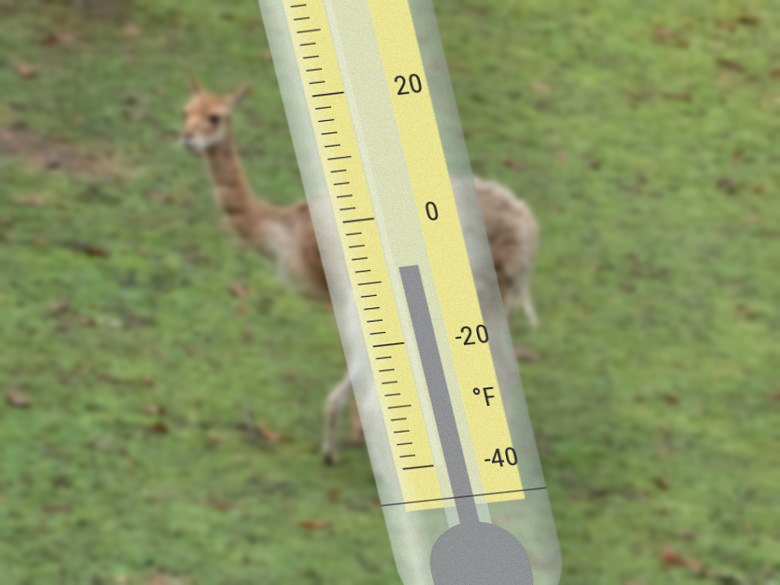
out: **-8** °F
